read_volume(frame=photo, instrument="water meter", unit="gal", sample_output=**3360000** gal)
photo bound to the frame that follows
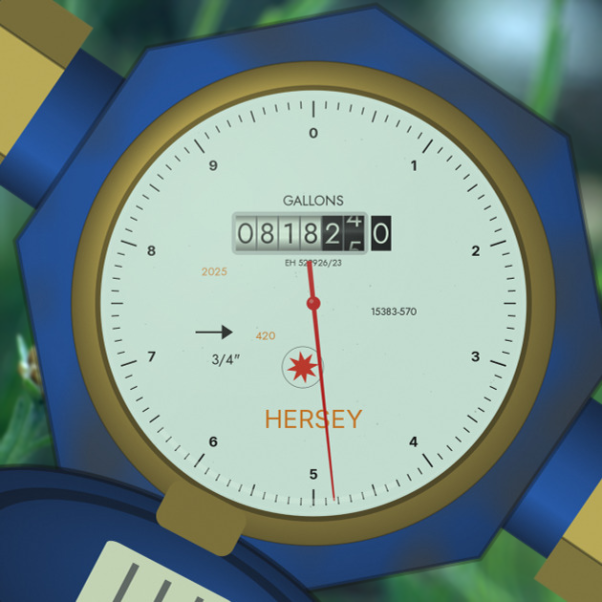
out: **818244.8** gal
